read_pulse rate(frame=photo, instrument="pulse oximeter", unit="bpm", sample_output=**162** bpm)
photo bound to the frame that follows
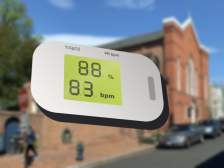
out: **83** bpm
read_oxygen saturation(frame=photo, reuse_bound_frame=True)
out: **88** %
